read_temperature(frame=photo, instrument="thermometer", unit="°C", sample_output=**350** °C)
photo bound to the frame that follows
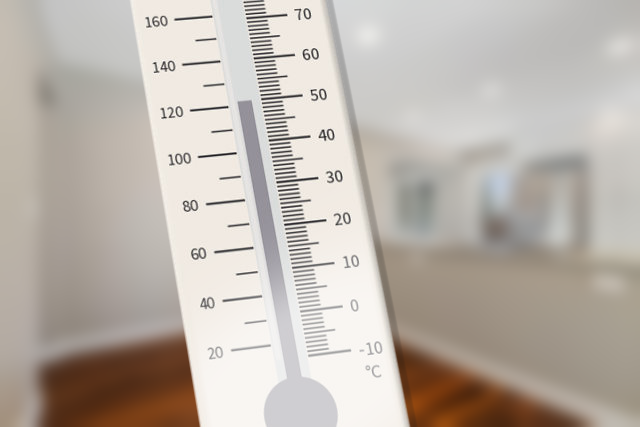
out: **50** °C
